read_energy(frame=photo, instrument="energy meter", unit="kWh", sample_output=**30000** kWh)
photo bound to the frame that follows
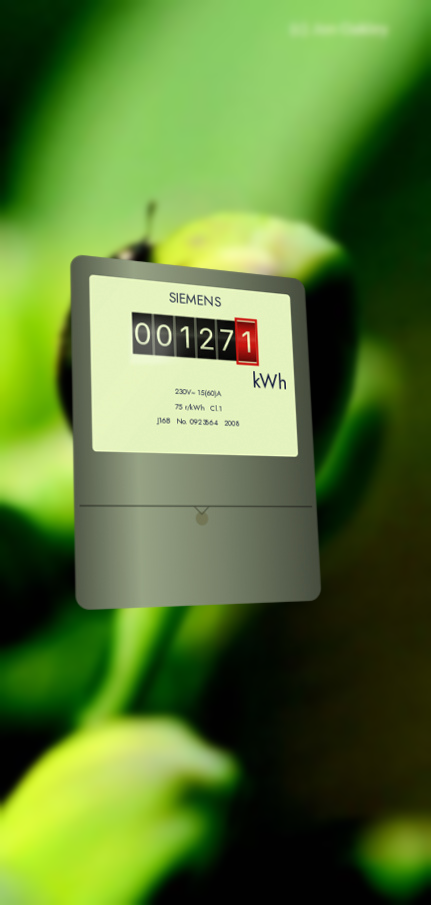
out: **127.1** kWh
